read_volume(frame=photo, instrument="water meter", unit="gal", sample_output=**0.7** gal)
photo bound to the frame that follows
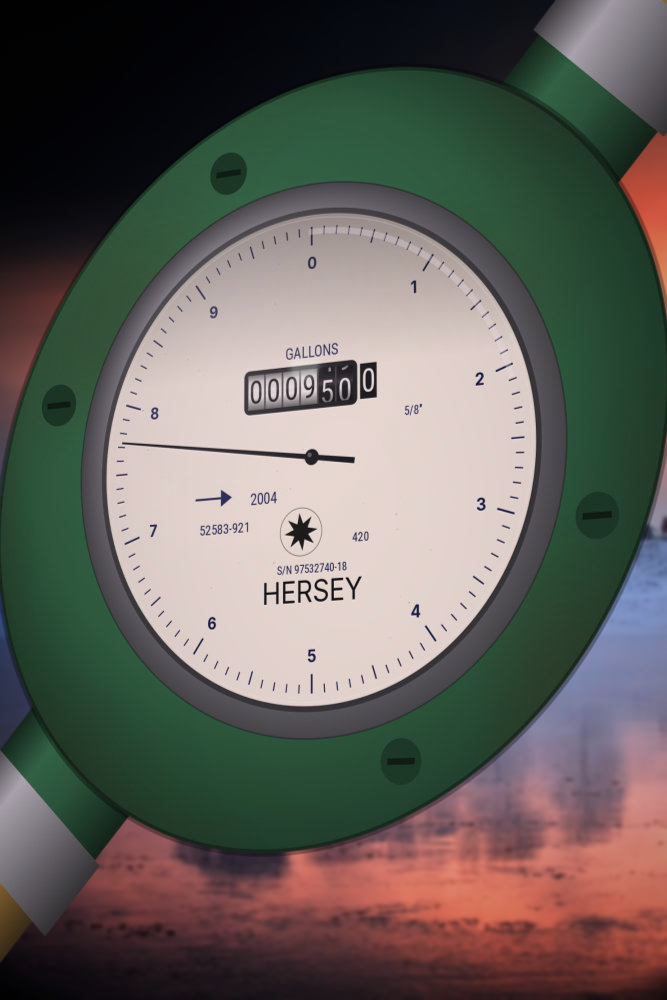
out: **9497.7** gal
